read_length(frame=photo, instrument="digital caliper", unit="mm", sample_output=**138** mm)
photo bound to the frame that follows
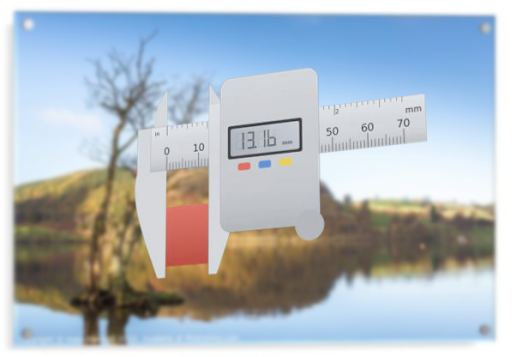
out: **13.16** mm
